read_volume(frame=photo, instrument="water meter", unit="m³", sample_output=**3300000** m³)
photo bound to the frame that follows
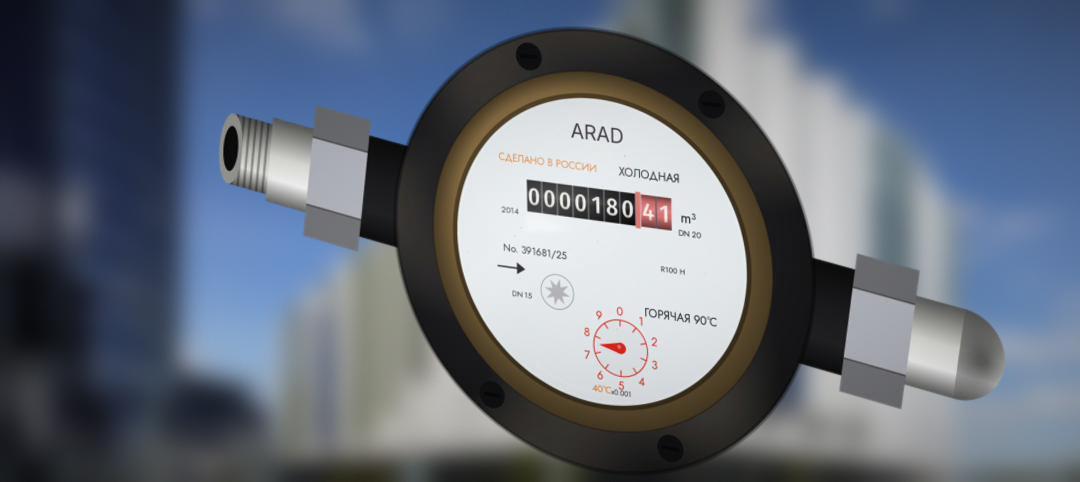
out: **180.417** m³
